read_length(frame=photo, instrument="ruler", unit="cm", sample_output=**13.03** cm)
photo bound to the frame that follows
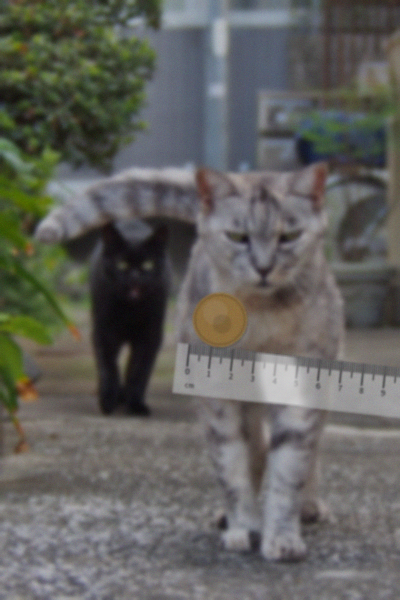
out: **2.5** cm
